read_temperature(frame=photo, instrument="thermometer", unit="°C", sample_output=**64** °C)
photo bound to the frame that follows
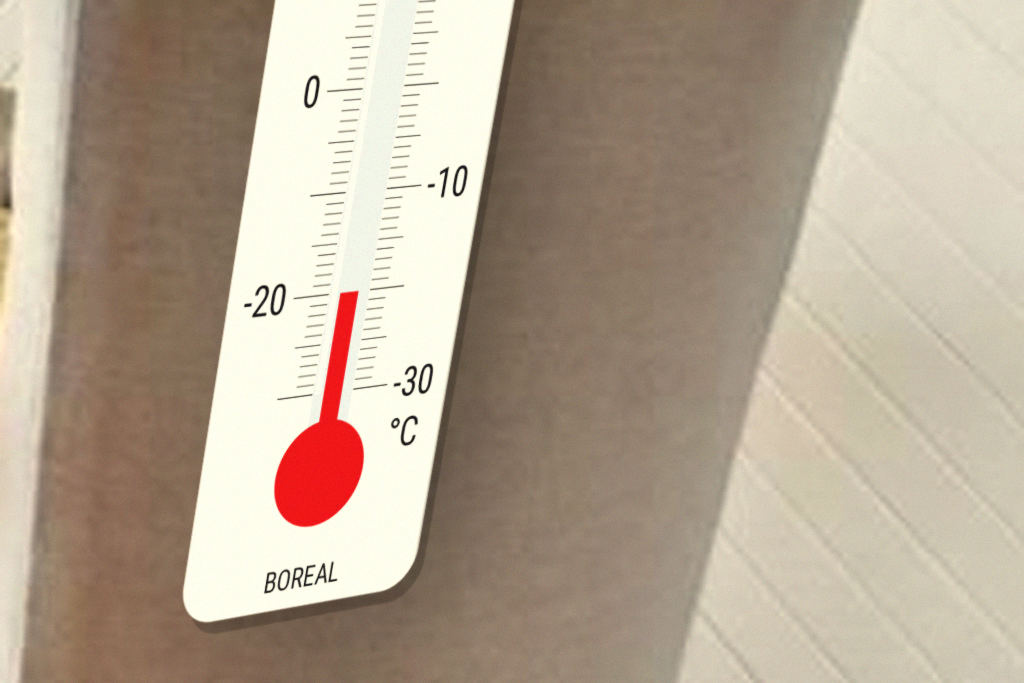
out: **-20** °C
